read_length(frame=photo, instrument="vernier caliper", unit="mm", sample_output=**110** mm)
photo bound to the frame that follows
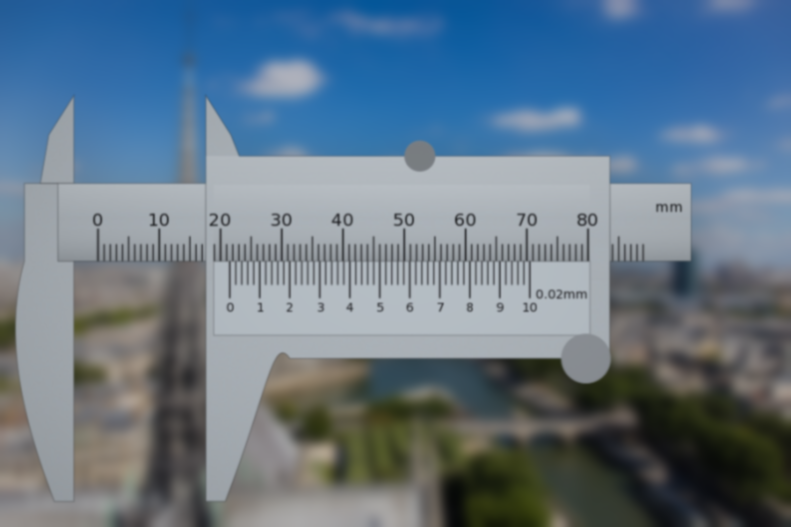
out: **21.5** mm
